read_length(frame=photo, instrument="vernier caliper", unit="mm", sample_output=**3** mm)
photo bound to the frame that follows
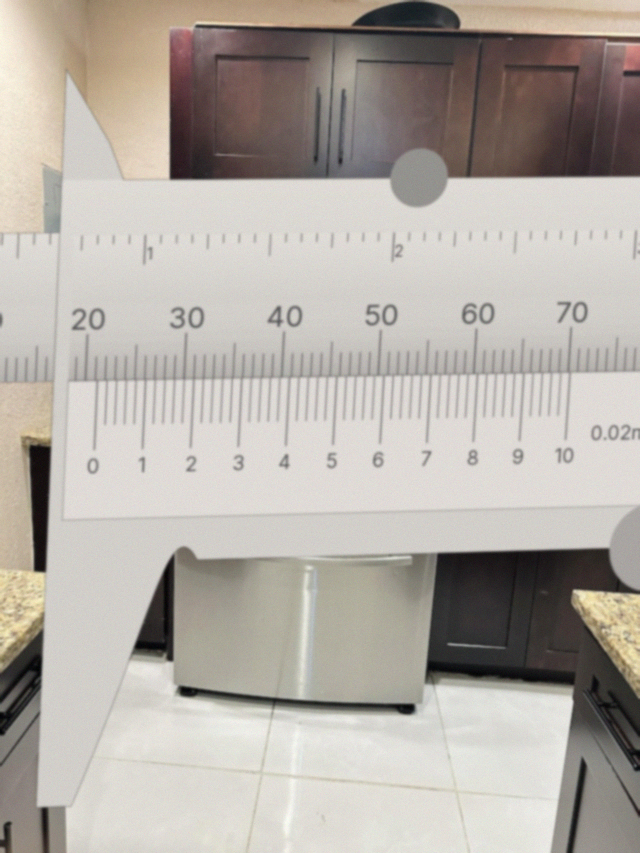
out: **21.2** mm
